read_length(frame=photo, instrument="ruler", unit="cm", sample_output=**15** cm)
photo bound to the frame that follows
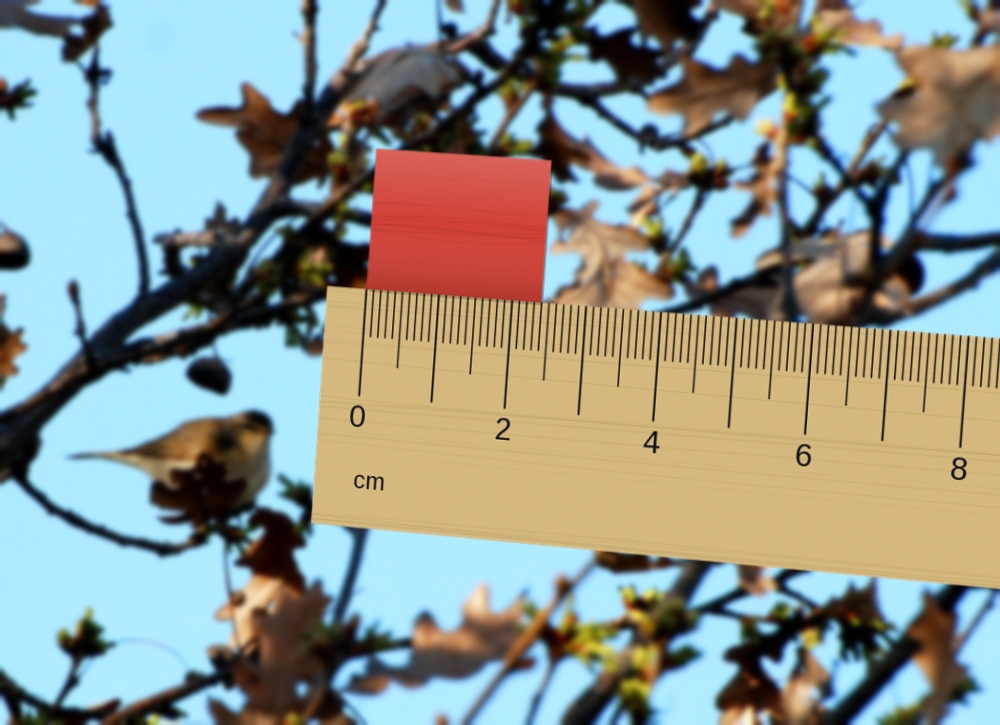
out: **2.4** cm
